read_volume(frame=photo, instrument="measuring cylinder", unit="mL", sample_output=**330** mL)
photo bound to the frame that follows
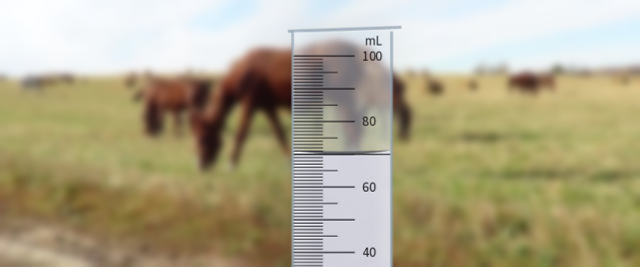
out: **70** mL
